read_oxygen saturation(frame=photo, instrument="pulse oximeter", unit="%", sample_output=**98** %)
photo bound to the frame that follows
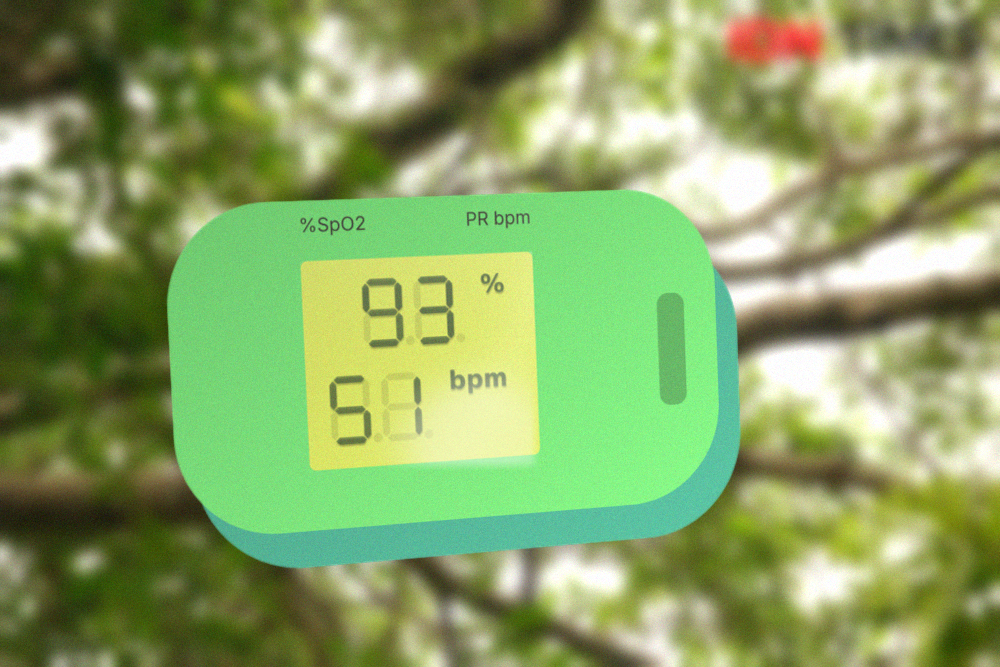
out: **93** %
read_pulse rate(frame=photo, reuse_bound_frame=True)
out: **51** bpm
